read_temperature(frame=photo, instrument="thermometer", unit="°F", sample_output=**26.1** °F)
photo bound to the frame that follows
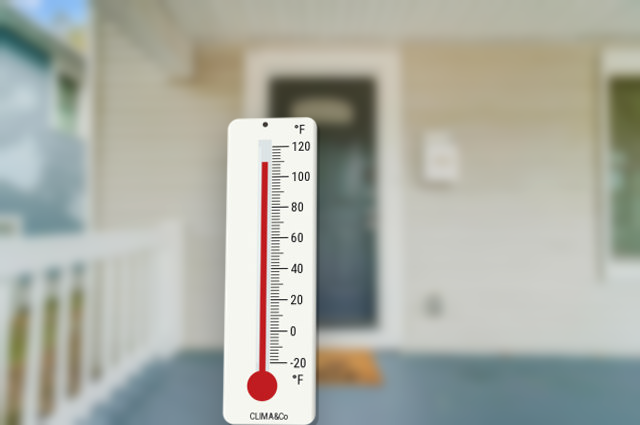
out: **110** °F
